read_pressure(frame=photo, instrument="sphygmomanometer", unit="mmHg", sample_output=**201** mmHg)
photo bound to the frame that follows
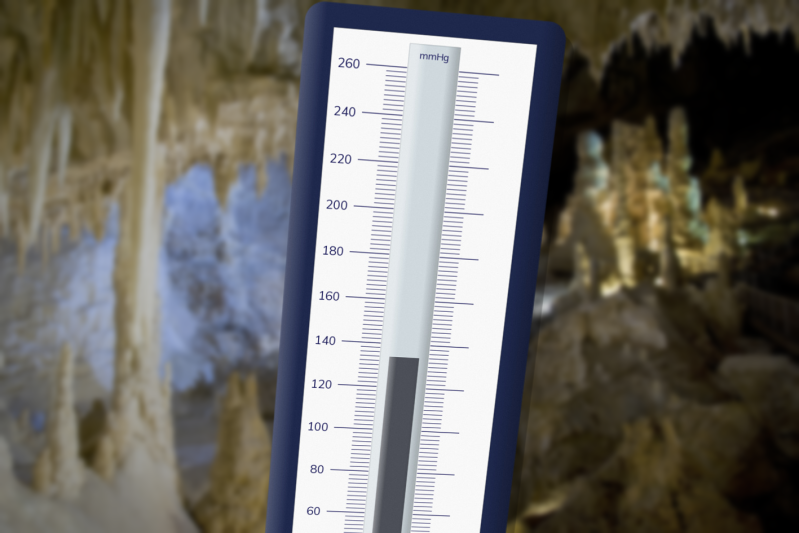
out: **134** mmHg
